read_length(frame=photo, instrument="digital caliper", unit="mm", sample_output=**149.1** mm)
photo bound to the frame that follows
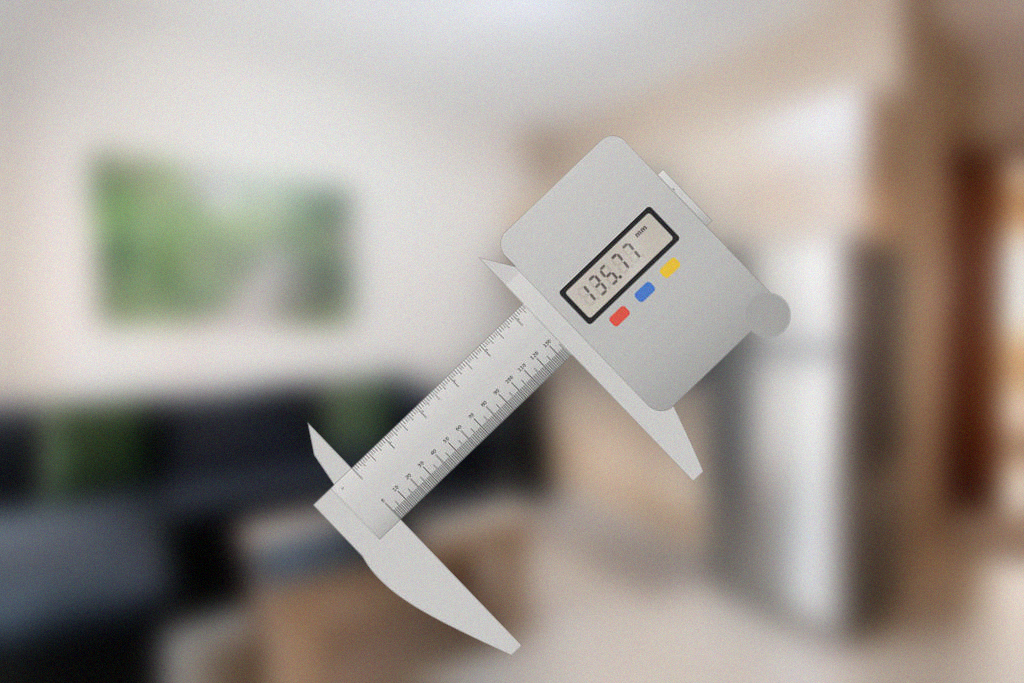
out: **135.77** mm
